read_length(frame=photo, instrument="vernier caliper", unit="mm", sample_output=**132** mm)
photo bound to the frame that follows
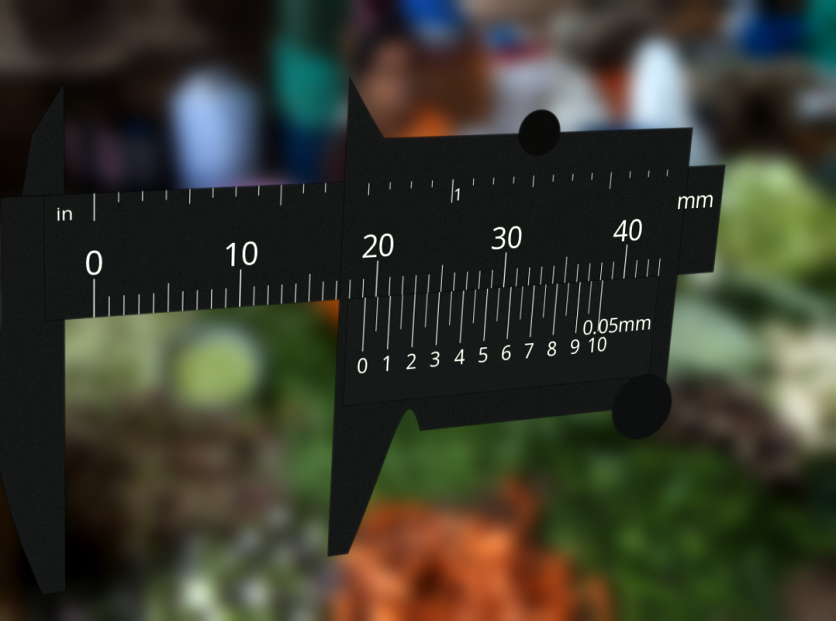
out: **19.2** mm
